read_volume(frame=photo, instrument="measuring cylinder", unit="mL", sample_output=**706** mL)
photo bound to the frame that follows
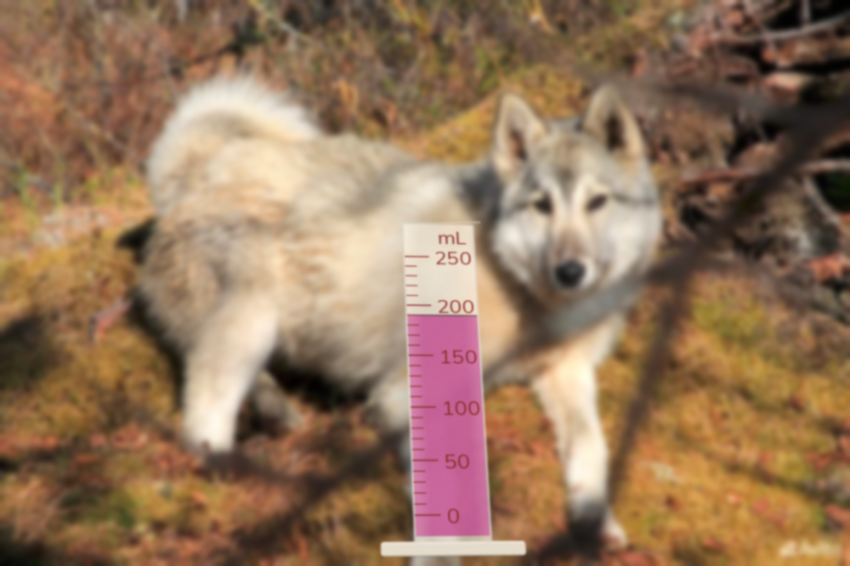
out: **190** mL
